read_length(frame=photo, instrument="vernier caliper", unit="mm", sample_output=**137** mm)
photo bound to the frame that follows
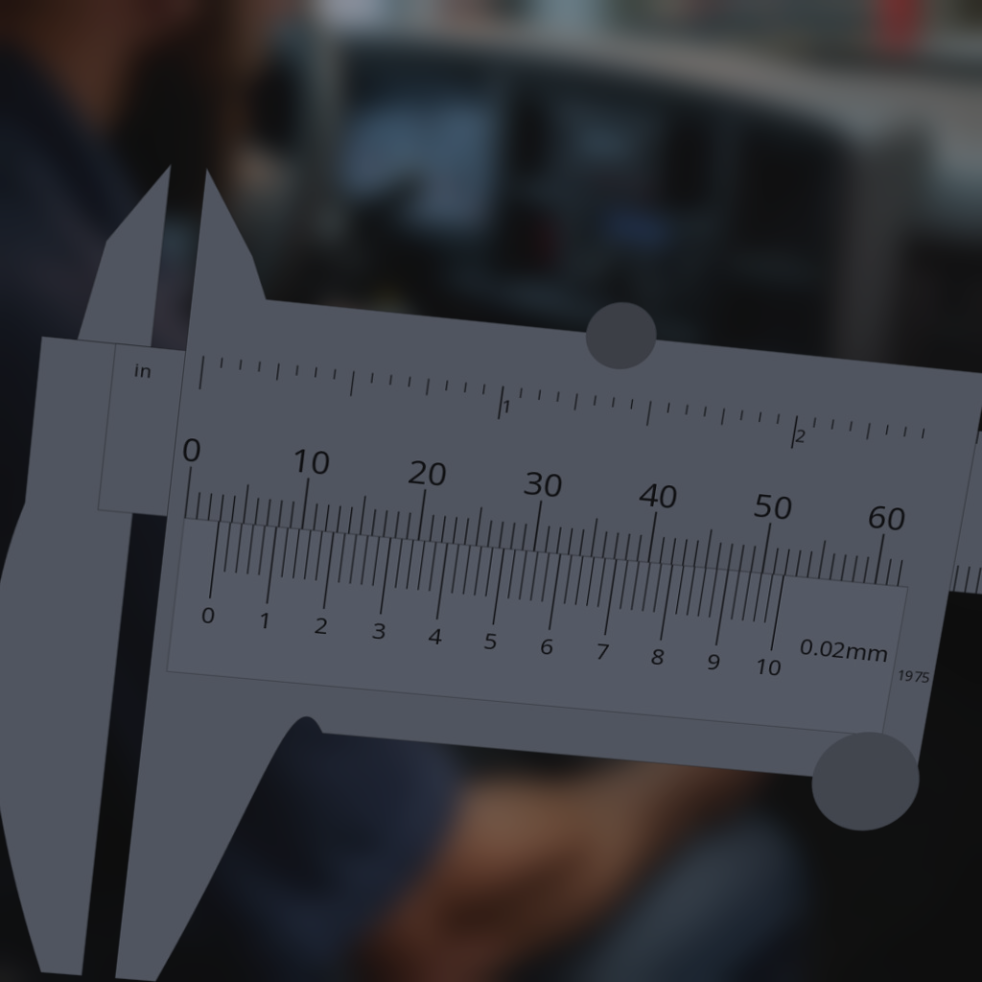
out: **2.9** mm
